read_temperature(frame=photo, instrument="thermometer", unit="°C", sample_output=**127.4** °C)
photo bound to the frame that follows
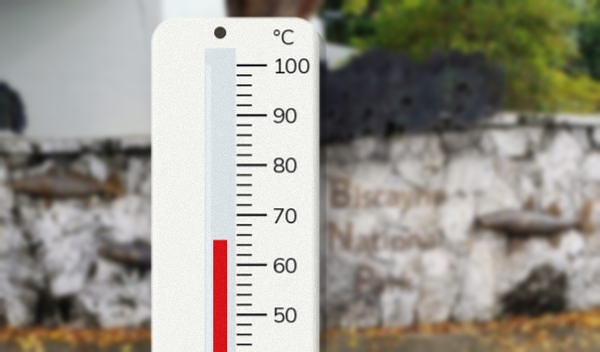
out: **65** °C
